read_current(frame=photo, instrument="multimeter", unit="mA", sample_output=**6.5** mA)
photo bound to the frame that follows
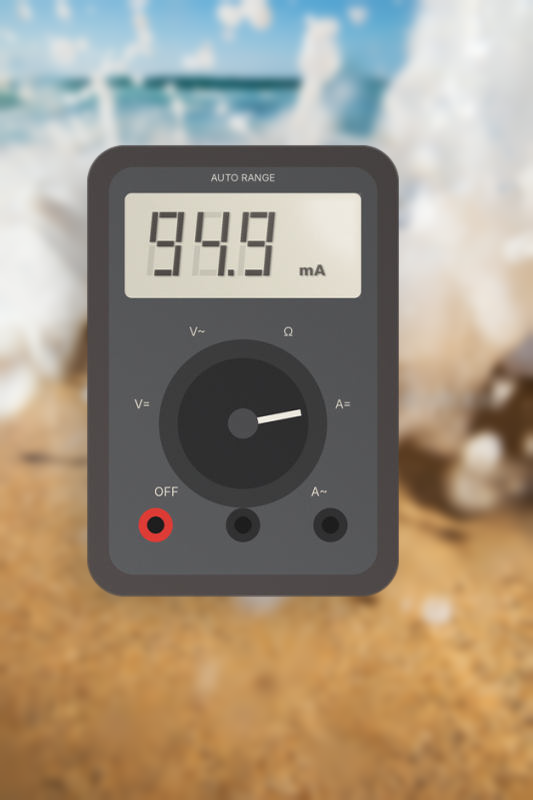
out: **94.9** mA
